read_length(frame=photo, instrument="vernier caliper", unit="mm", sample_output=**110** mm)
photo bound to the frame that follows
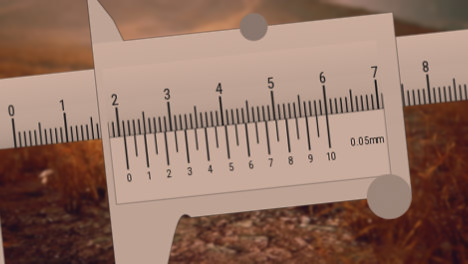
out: **21.0** mm
